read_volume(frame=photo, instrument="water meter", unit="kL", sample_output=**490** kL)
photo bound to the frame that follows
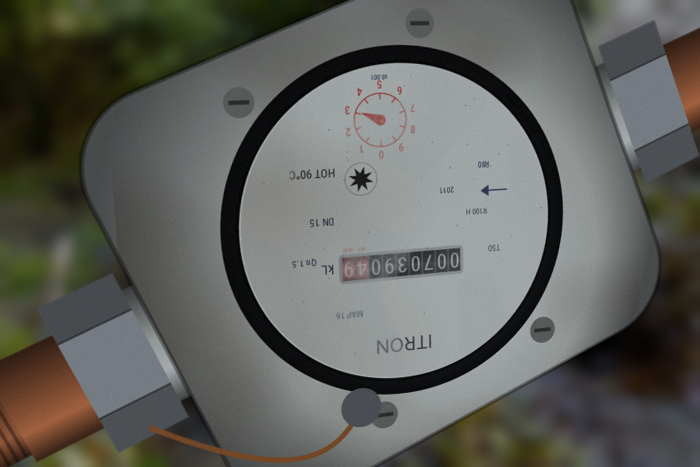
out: **70390.493** kL
